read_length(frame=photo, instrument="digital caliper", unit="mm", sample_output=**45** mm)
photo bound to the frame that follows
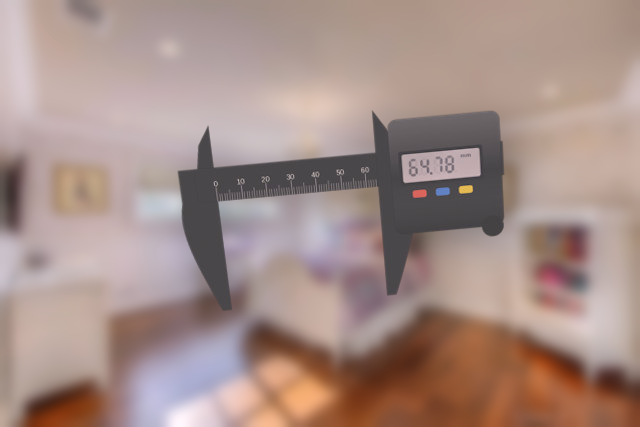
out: **64.78** mm
